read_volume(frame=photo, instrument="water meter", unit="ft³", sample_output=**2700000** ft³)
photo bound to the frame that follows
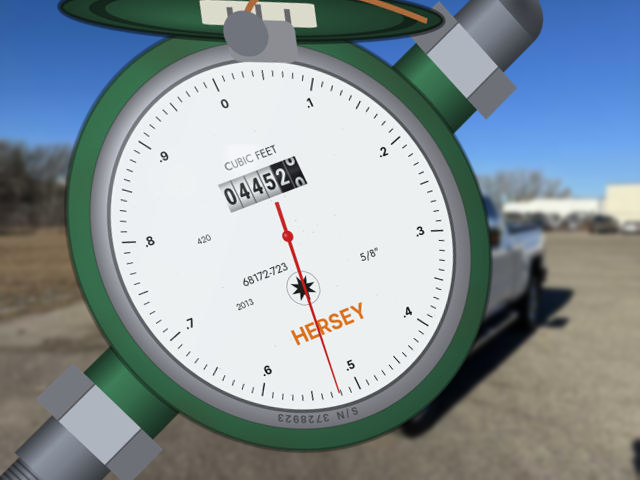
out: **44528.52** ft³
